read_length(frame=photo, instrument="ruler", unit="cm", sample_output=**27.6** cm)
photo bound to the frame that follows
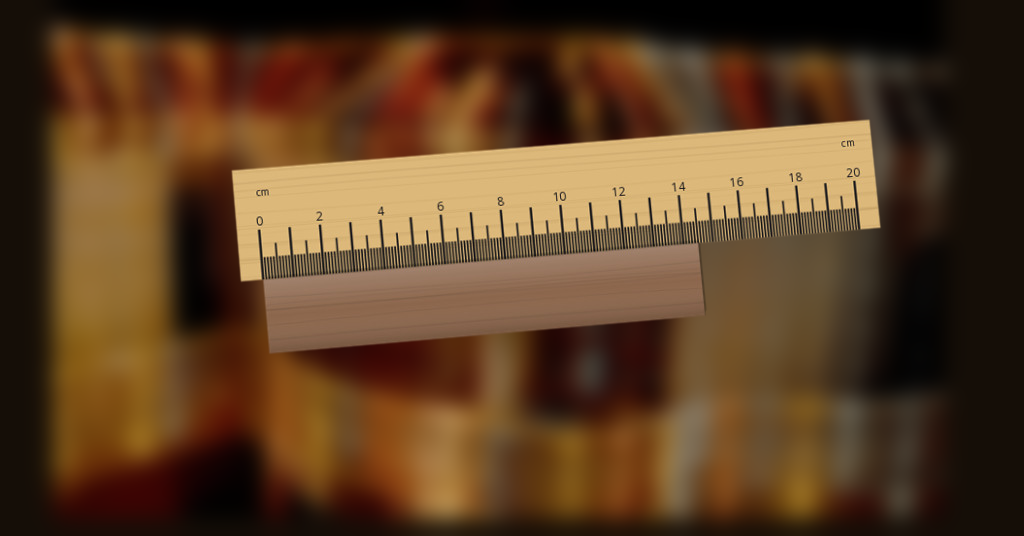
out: **14.5** cm
